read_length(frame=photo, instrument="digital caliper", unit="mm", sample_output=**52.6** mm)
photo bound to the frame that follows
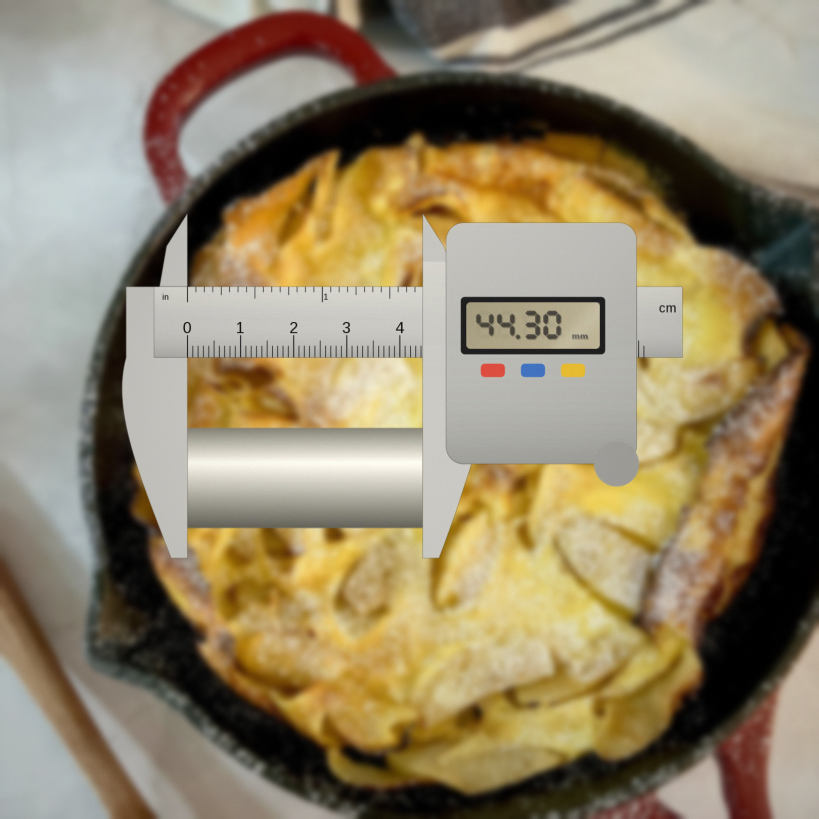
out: **44.30** mm
